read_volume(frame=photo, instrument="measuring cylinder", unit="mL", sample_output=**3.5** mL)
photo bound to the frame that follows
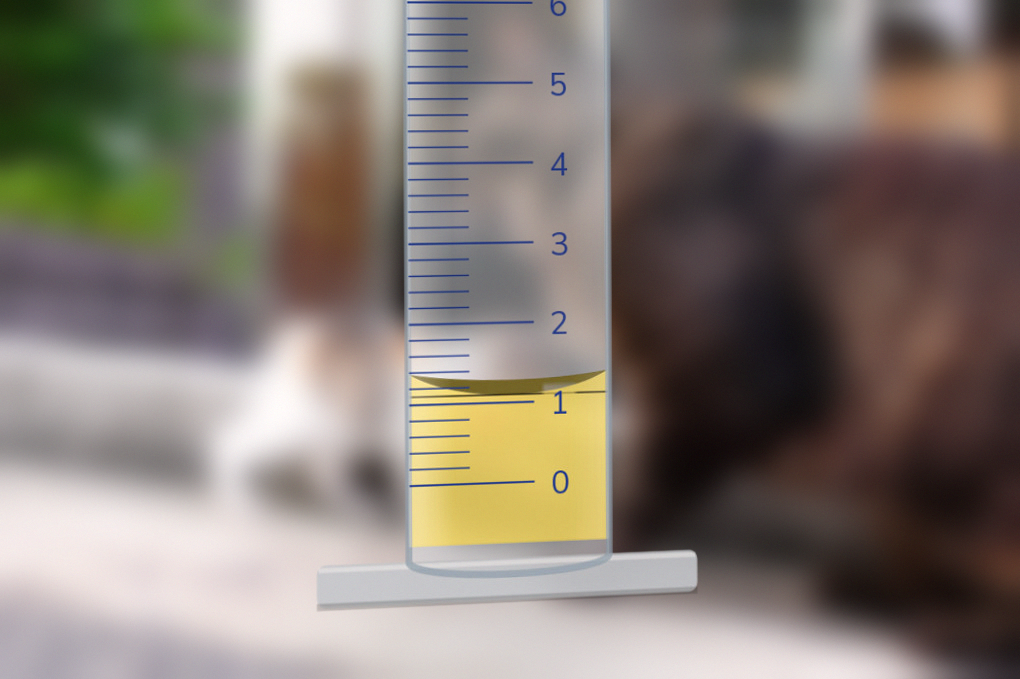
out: **1.1** mL
